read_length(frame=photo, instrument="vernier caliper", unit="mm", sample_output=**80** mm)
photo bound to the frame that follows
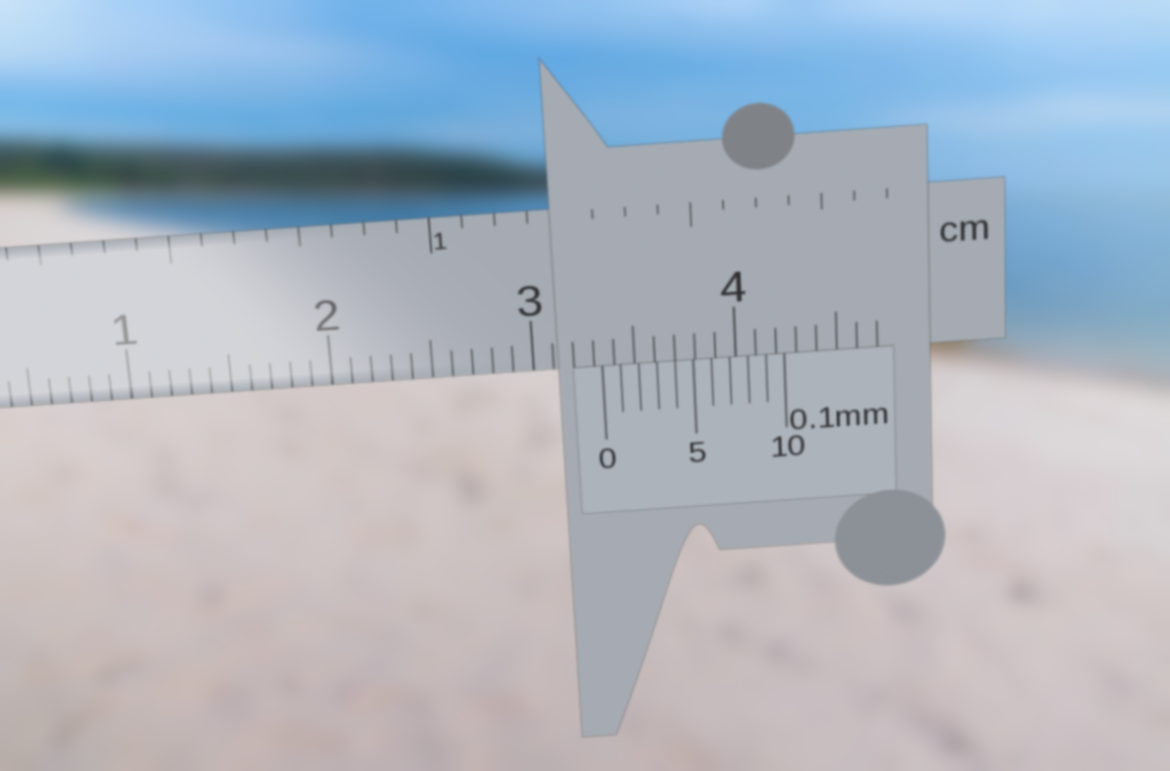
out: **33.4** mm
